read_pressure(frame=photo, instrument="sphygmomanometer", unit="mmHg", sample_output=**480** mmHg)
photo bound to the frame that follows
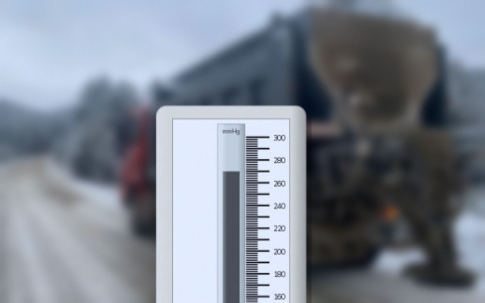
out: **270** mmHg
